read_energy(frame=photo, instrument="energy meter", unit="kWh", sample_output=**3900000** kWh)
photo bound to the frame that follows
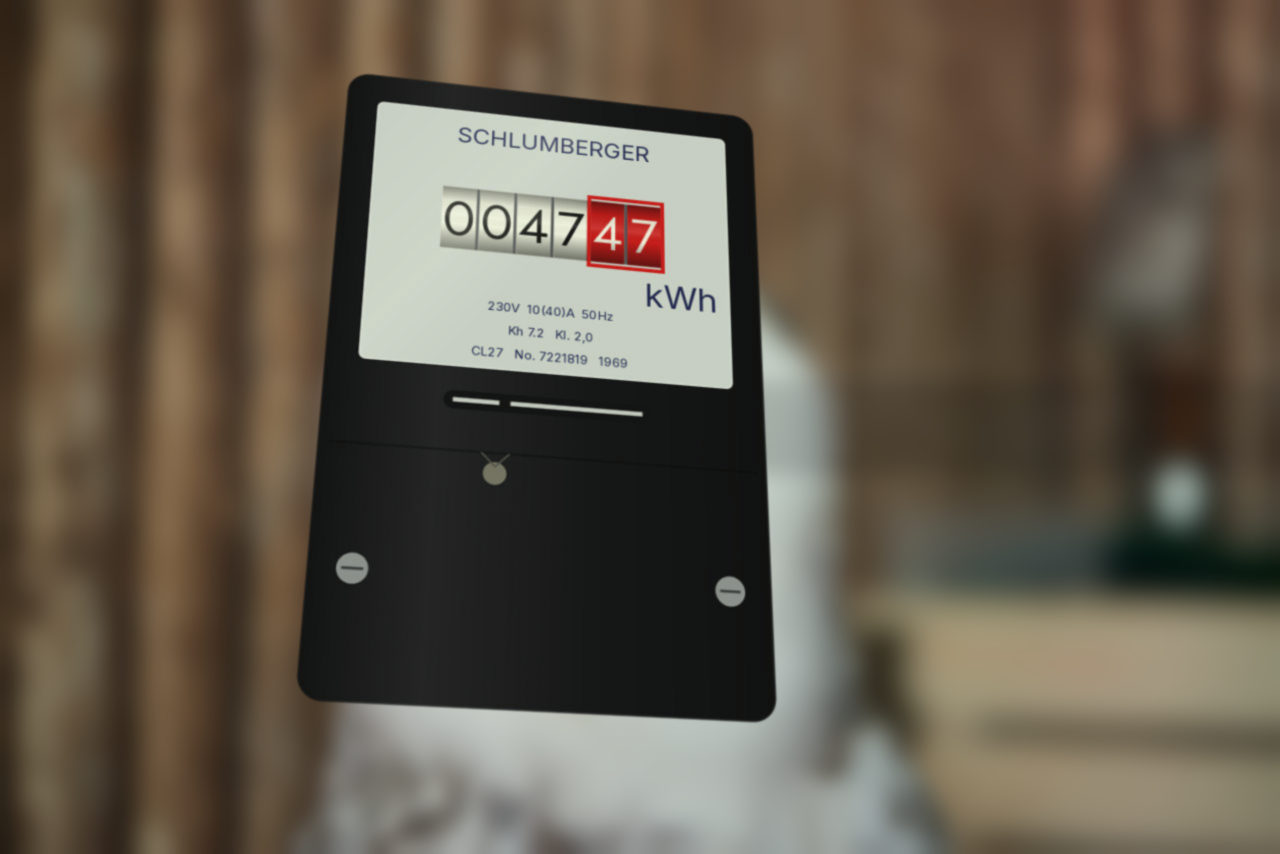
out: **47.47** kWh
